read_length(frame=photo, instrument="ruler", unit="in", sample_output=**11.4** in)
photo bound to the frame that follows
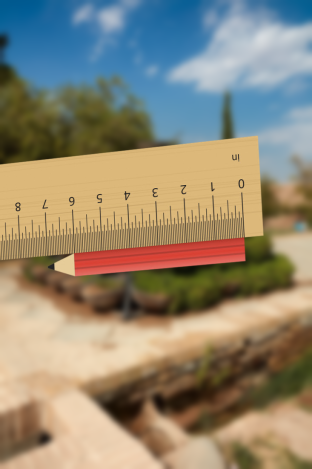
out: **7** in
